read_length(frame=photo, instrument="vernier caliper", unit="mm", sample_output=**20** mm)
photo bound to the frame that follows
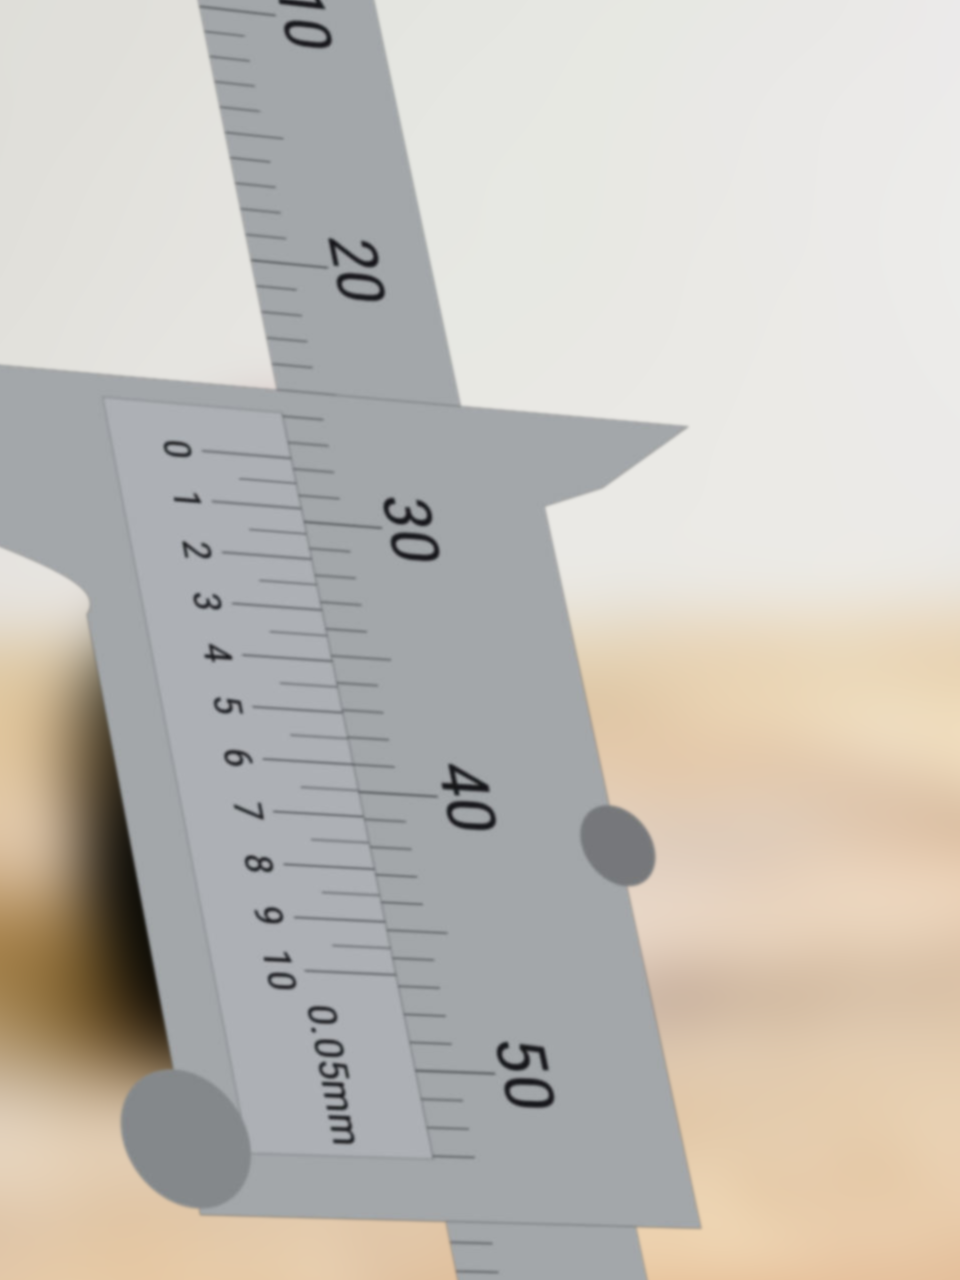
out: **27.6** mm
